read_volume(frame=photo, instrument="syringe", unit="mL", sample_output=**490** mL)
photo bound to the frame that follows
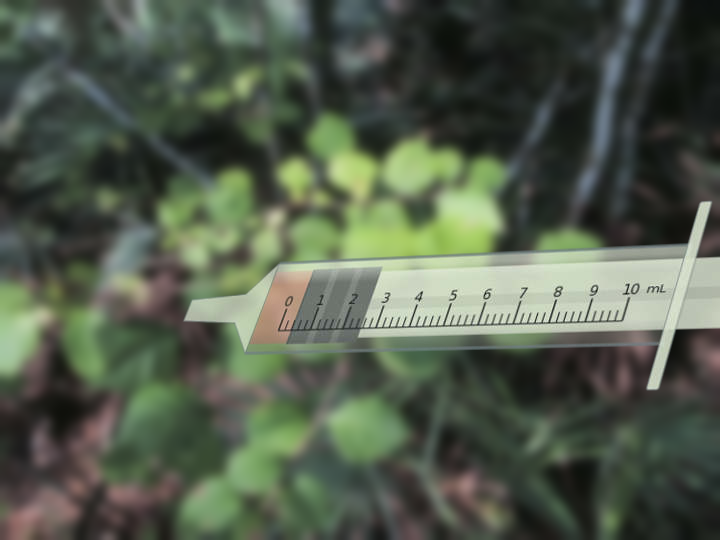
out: **0.4** mL
